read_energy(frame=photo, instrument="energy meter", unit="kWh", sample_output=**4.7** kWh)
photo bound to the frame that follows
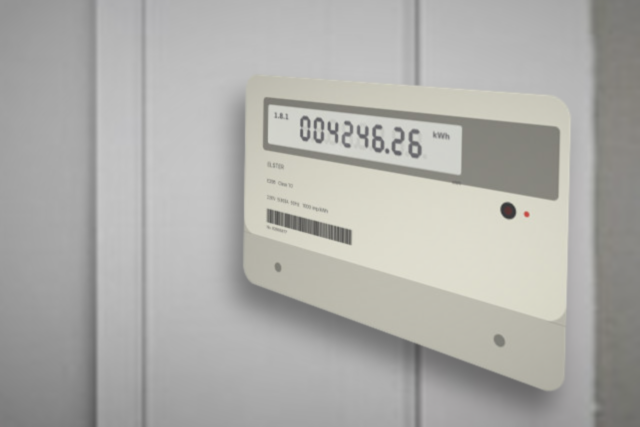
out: **4246.26** kWh
